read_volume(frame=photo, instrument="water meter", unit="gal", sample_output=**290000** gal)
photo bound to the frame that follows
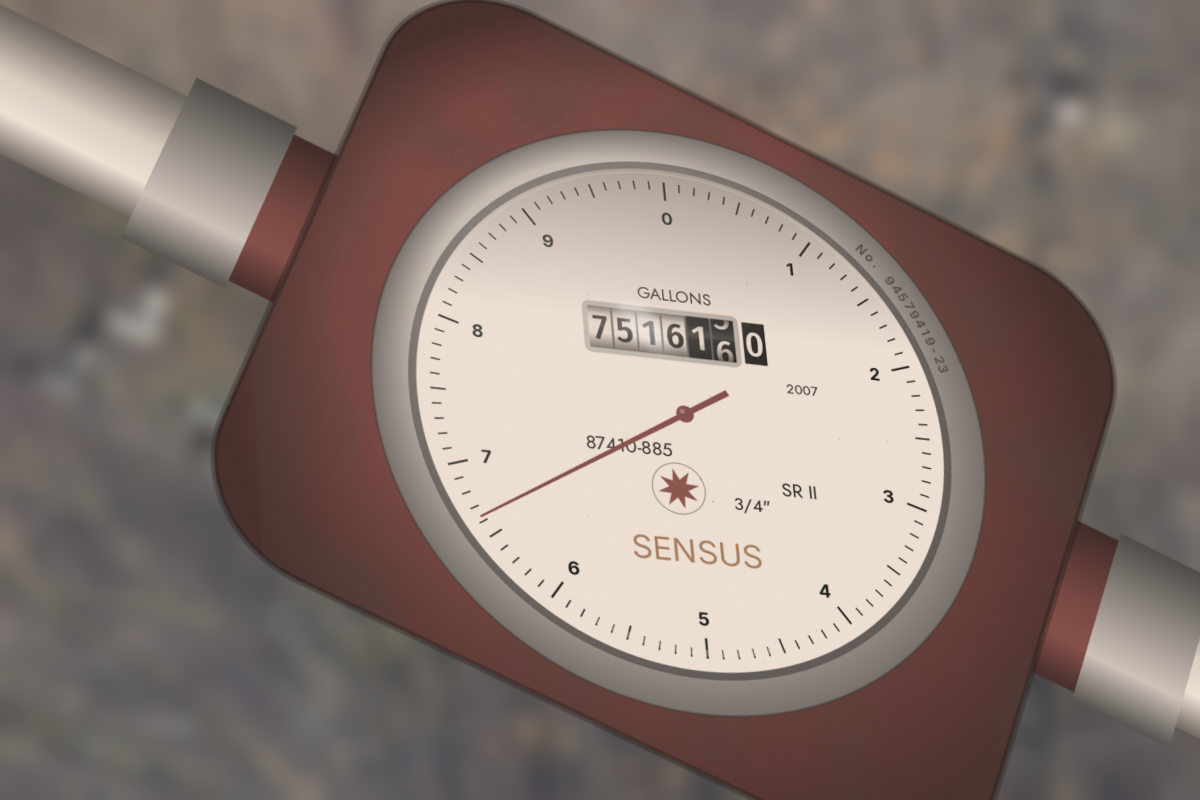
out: **7516156.6** gal
